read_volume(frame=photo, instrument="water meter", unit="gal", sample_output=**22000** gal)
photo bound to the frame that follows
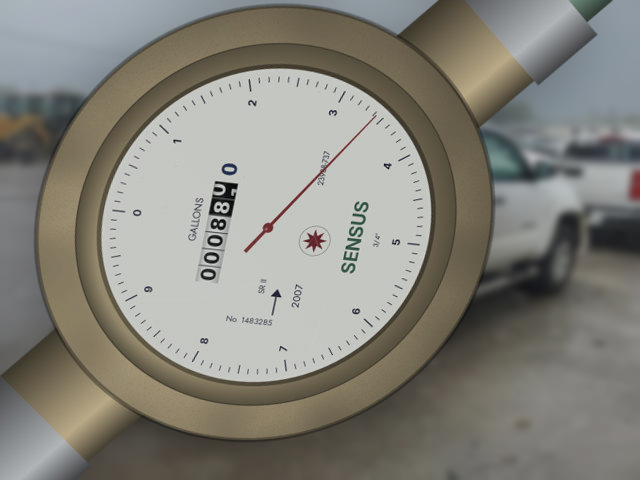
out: **8803.4** gal
